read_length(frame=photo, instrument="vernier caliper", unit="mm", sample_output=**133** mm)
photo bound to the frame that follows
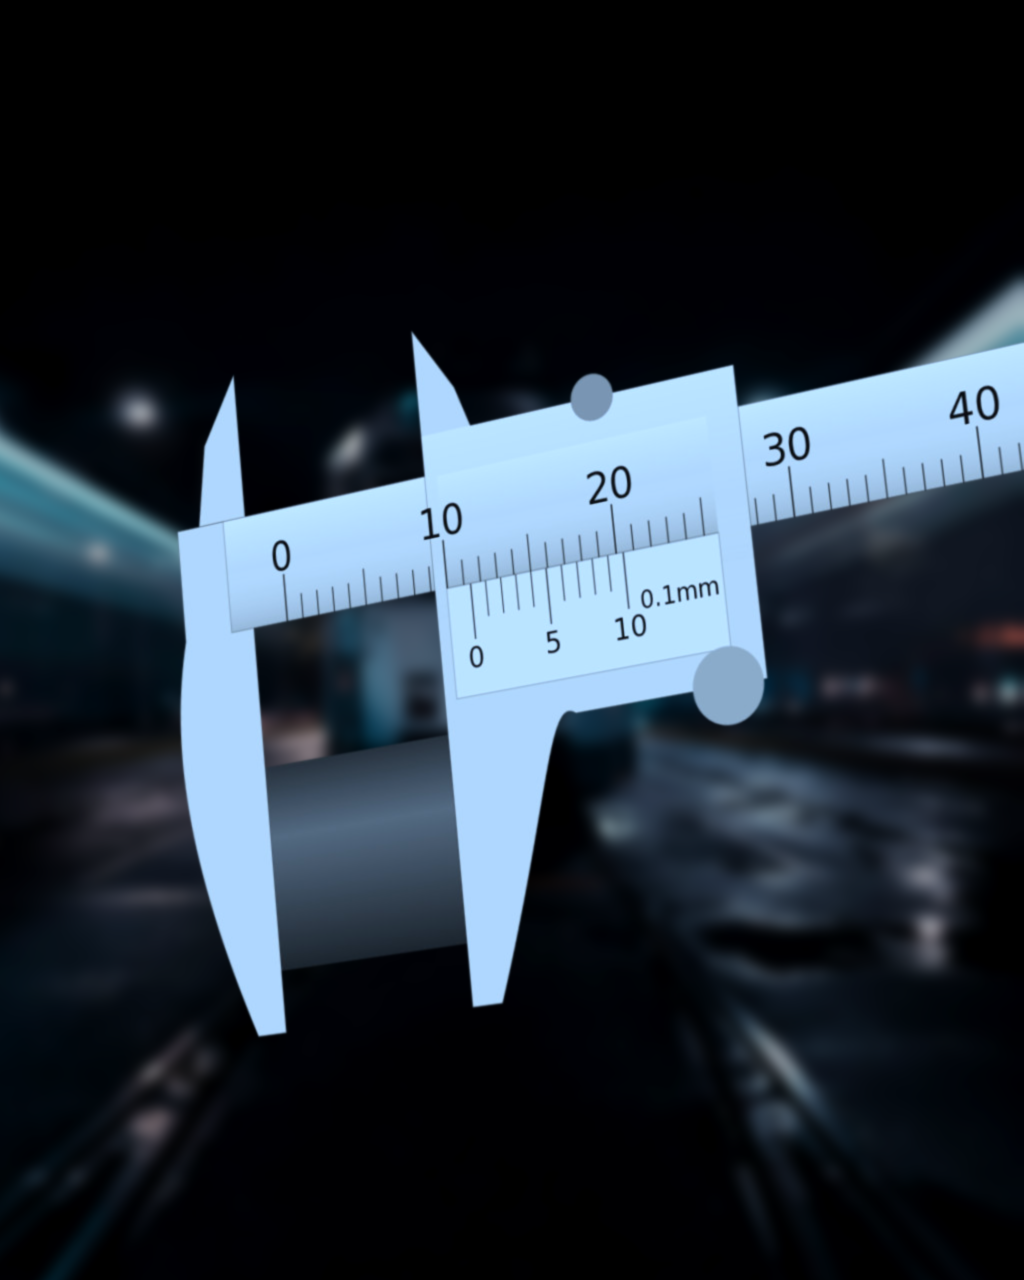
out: **11.4** mm
